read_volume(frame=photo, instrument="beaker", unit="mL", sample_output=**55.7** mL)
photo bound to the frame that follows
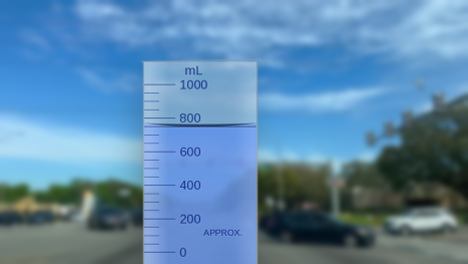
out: **750** mL
